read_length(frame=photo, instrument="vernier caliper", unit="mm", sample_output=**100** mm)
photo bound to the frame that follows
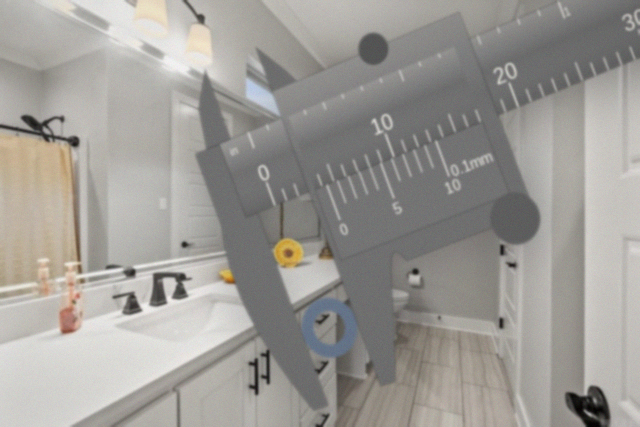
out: **4.4** mm
